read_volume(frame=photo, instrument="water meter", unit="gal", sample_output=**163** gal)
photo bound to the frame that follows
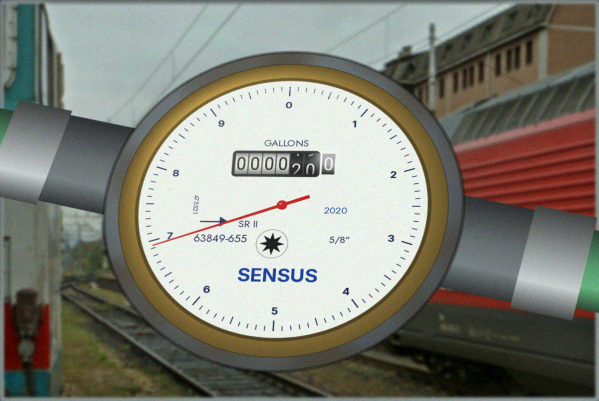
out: **196.9** gal
